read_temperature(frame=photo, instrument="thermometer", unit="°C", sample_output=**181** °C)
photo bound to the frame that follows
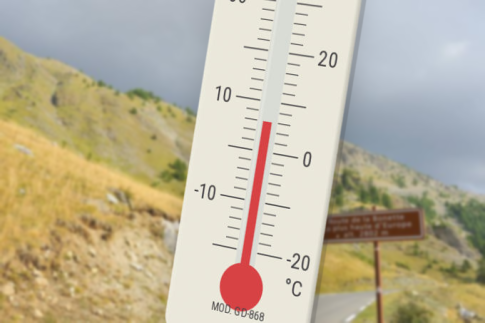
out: **6** °C
